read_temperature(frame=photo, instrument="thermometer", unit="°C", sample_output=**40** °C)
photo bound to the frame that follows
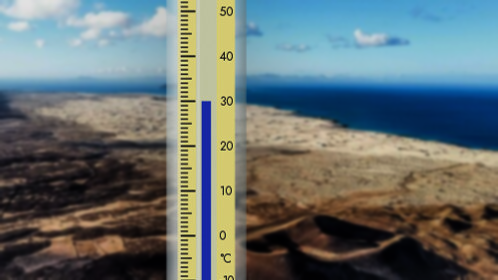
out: **30** °C
